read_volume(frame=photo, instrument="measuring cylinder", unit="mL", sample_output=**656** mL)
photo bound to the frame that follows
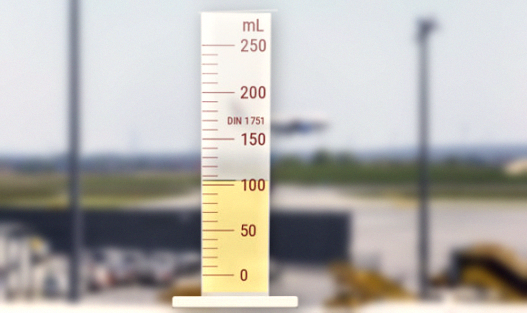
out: **105** mL
